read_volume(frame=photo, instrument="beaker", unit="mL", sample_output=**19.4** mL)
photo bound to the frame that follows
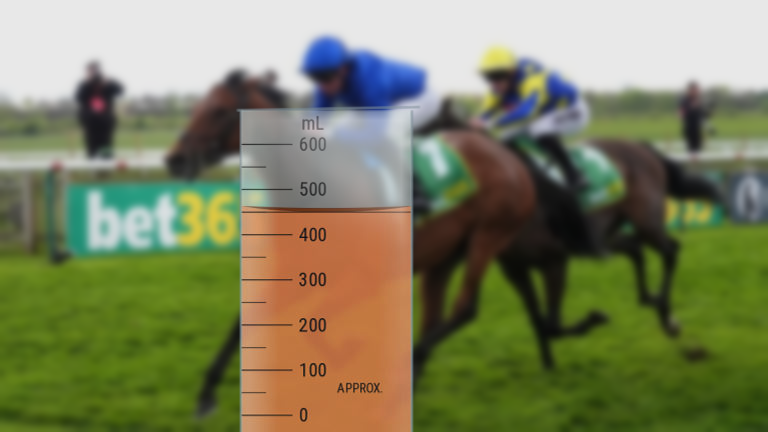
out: **450** mL
